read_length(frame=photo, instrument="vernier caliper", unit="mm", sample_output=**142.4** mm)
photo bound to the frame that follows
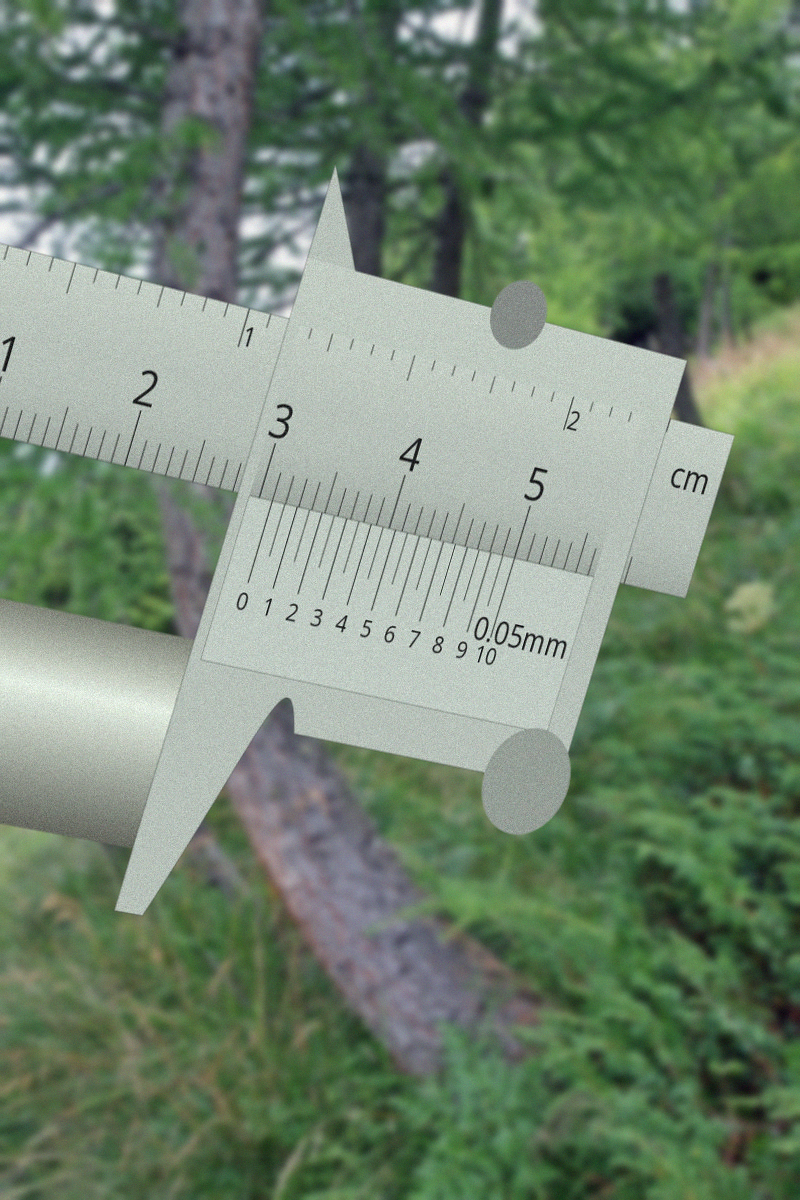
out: **31.0** mm
